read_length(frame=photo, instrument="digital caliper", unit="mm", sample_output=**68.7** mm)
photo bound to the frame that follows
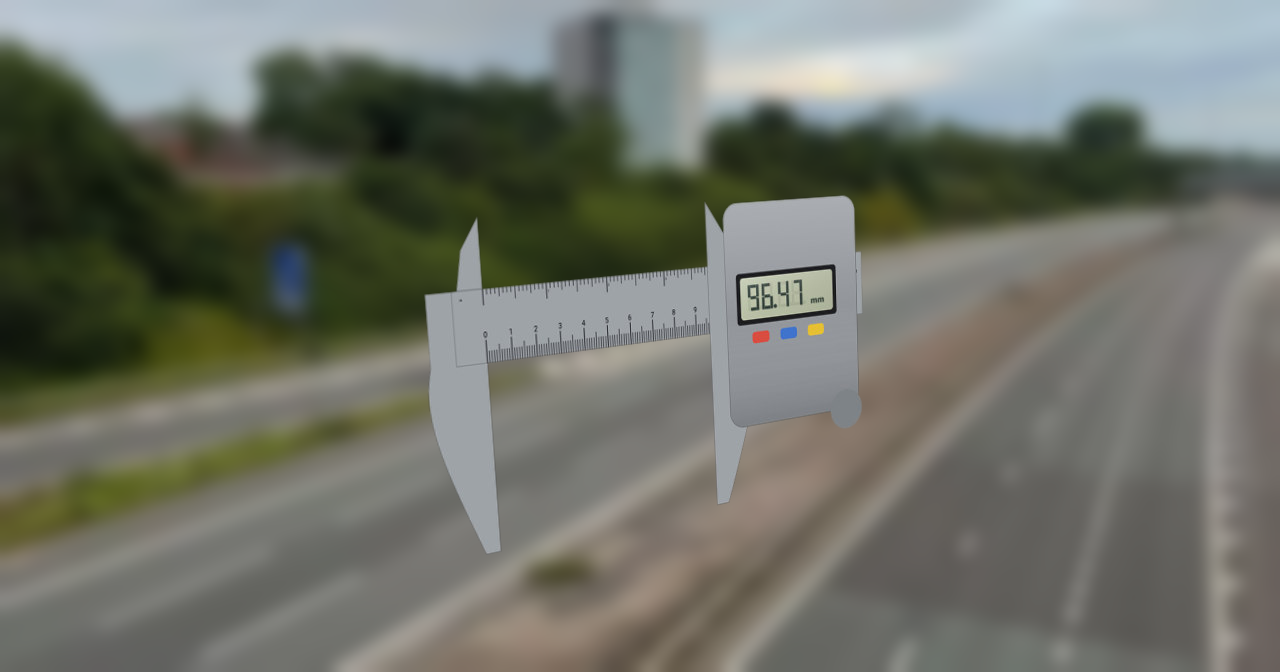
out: **96.47** mm
